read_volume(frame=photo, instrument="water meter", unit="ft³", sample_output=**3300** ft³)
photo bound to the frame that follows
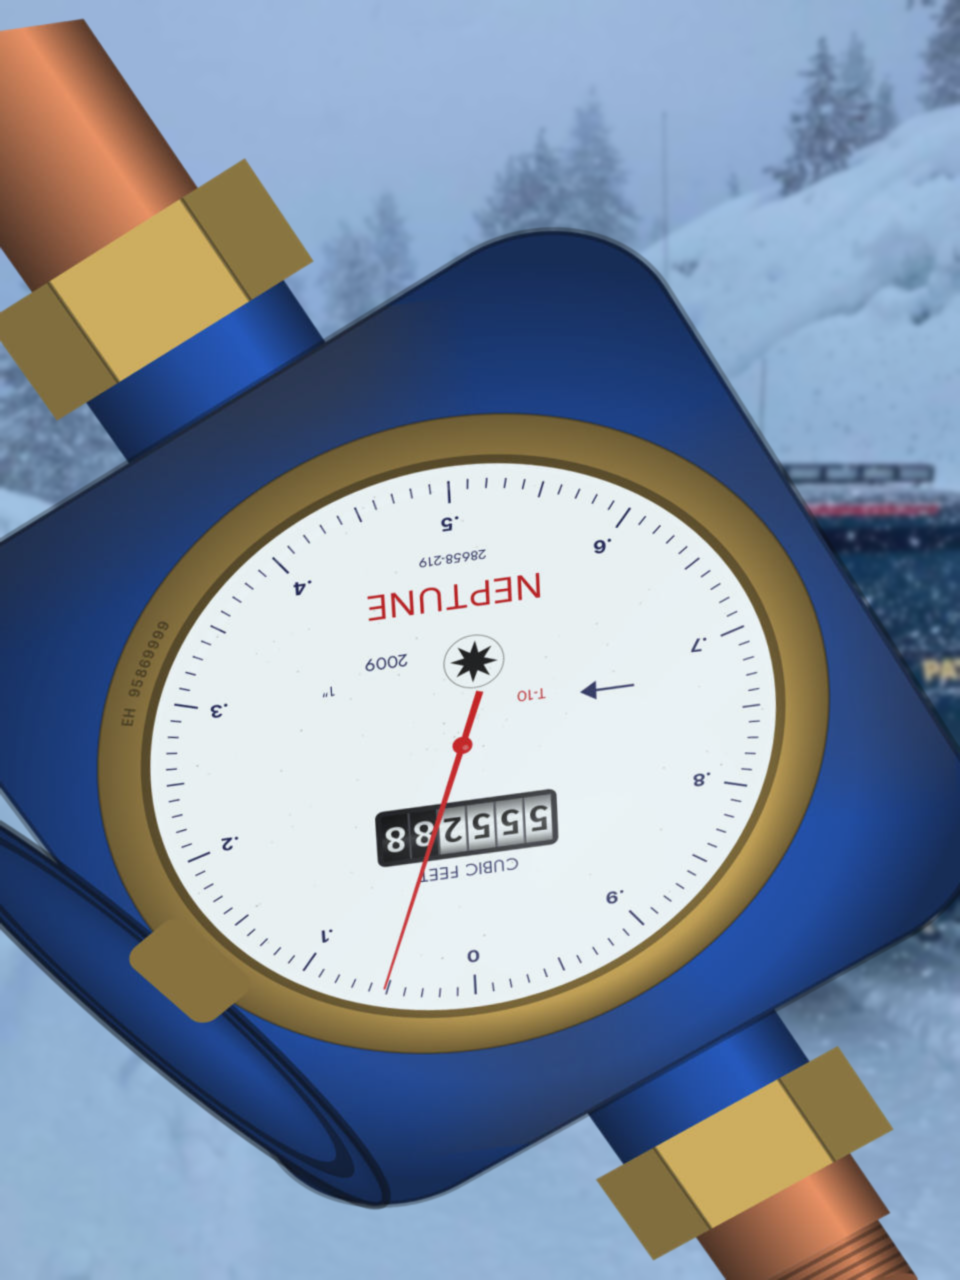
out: **555288.05** ft³
